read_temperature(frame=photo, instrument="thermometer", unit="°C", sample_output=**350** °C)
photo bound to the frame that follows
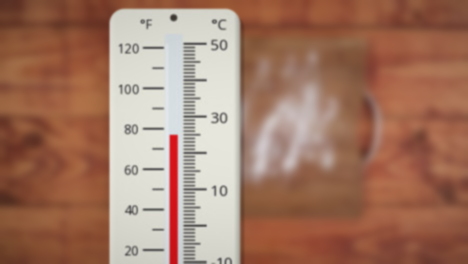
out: **25** °C
